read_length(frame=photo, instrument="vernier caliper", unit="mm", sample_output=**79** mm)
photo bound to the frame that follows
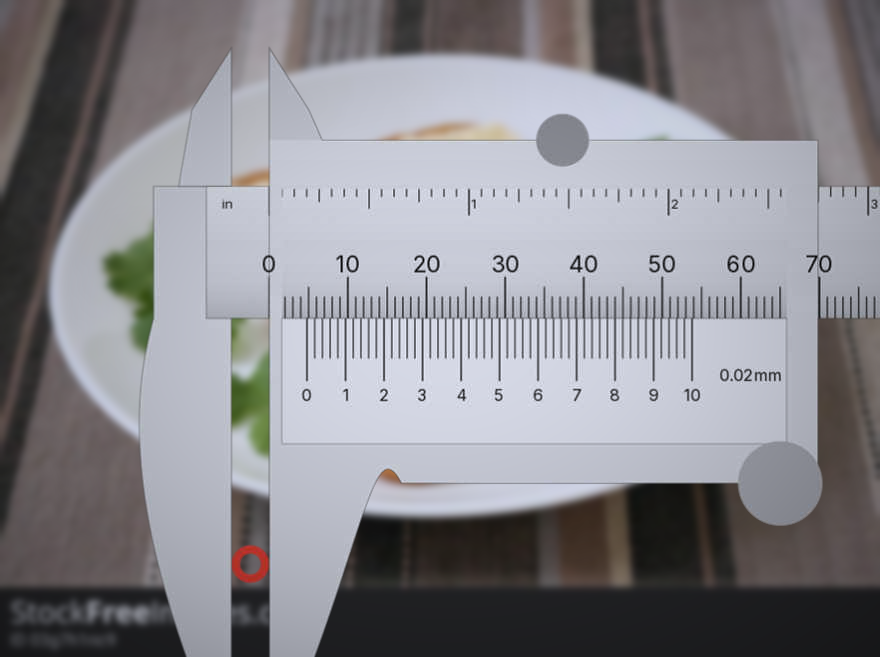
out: **4.8** mm
